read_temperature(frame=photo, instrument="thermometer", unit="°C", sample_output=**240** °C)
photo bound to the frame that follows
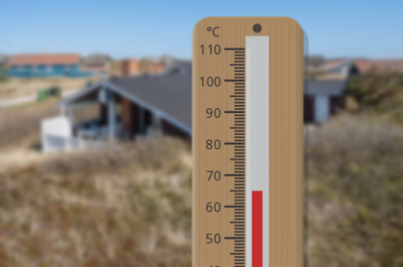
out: **65** °C
